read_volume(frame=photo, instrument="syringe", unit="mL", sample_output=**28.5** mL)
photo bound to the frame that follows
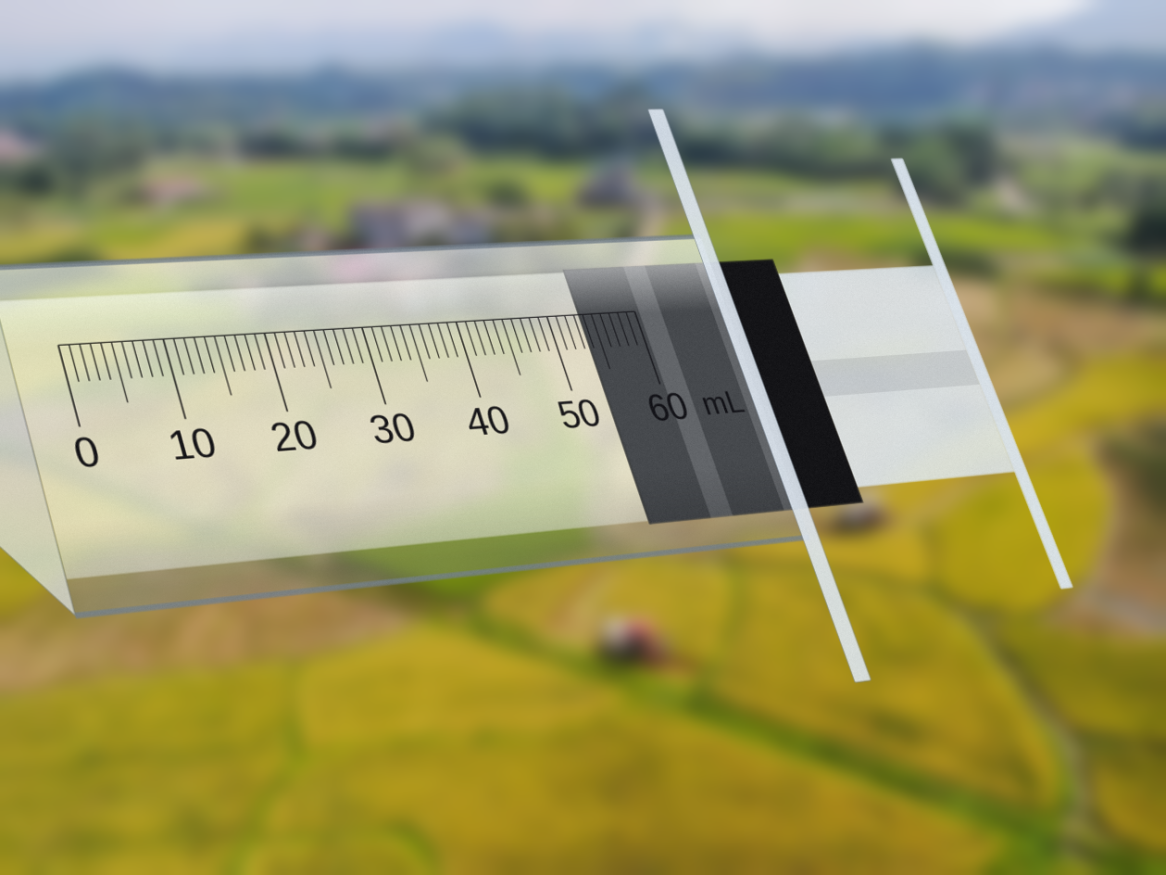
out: **53.5** mL
